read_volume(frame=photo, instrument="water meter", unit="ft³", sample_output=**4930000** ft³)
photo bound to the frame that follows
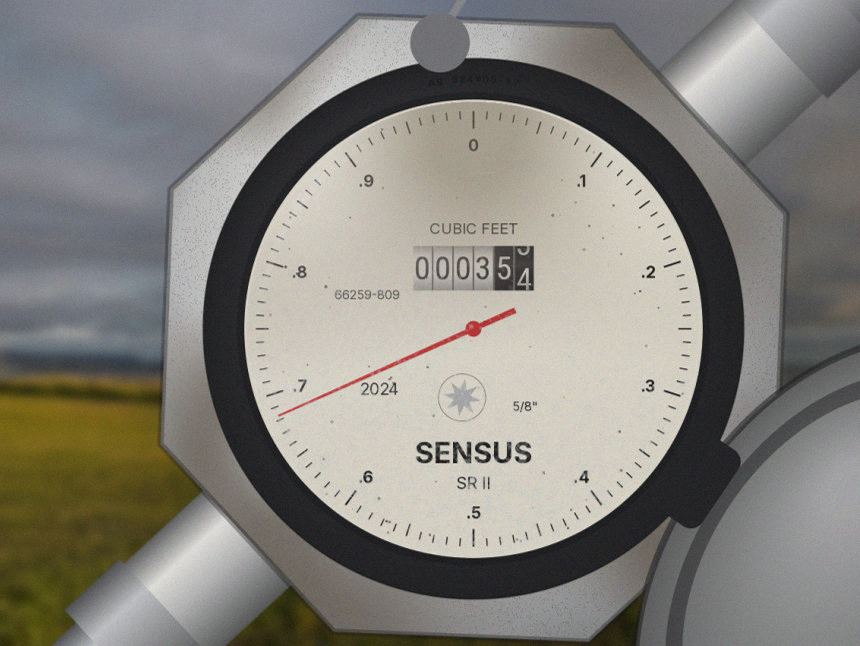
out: **353.68** ft³
